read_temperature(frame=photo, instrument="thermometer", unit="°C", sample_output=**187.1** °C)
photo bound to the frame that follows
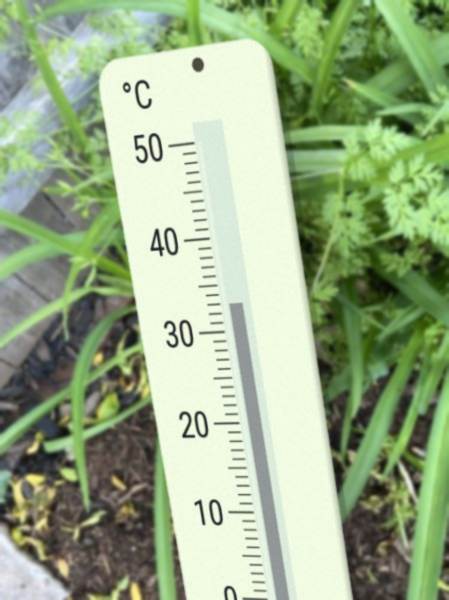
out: **33** °C
